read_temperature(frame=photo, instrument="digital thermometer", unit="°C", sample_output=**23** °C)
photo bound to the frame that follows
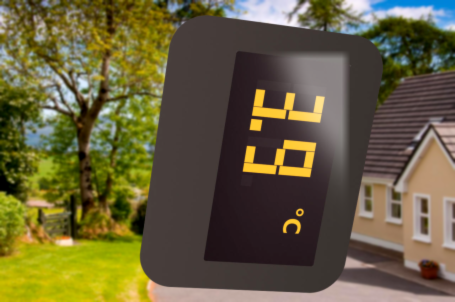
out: **3.9** °C
